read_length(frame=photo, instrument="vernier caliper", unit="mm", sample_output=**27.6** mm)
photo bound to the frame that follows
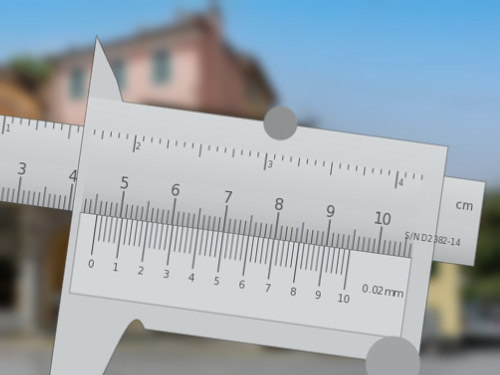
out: **45.5** mm
